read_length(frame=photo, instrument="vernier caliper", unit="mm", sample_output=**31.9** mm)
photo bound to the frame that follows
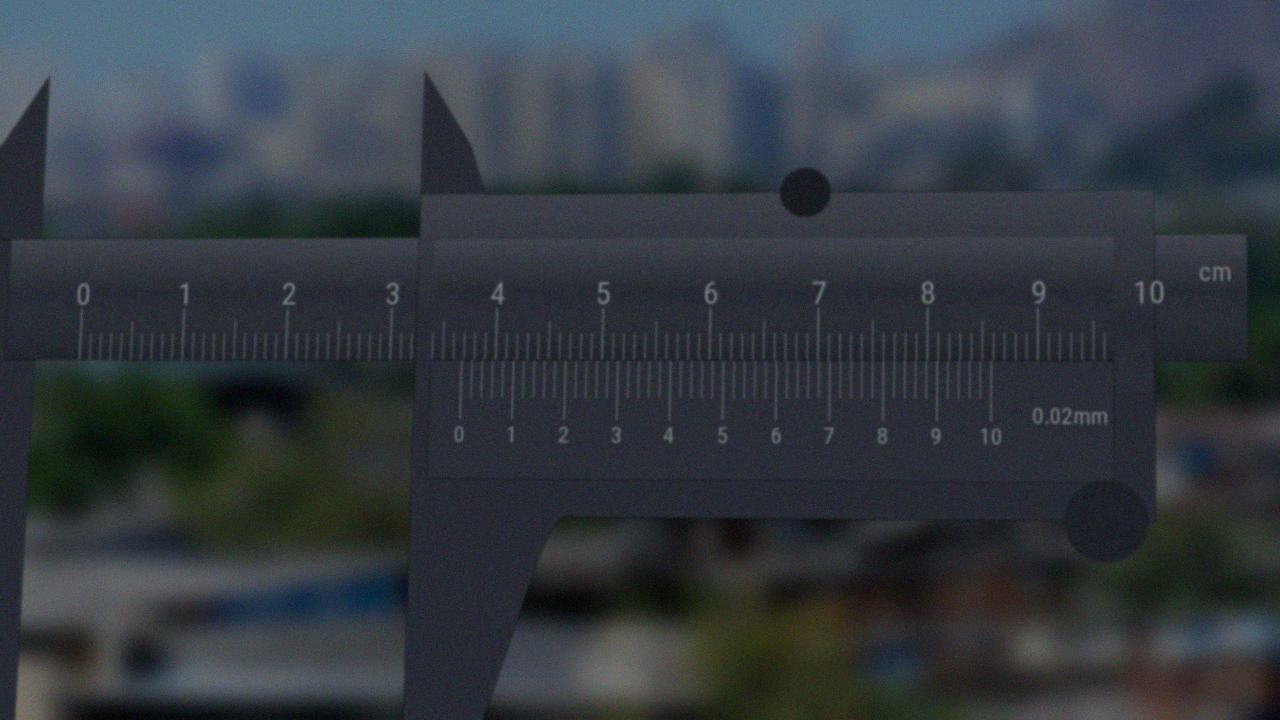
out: **36.8** mm
